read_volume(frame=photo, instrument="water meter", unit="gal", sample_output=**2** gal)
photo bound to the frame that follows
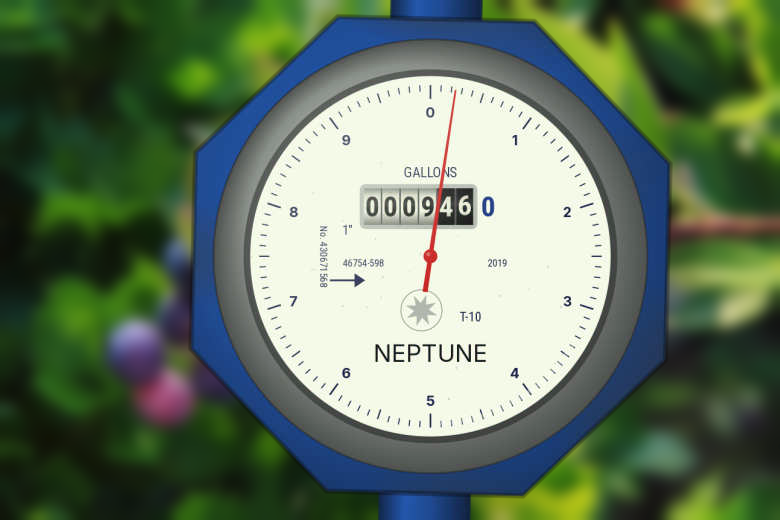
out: **9460.2** gal
